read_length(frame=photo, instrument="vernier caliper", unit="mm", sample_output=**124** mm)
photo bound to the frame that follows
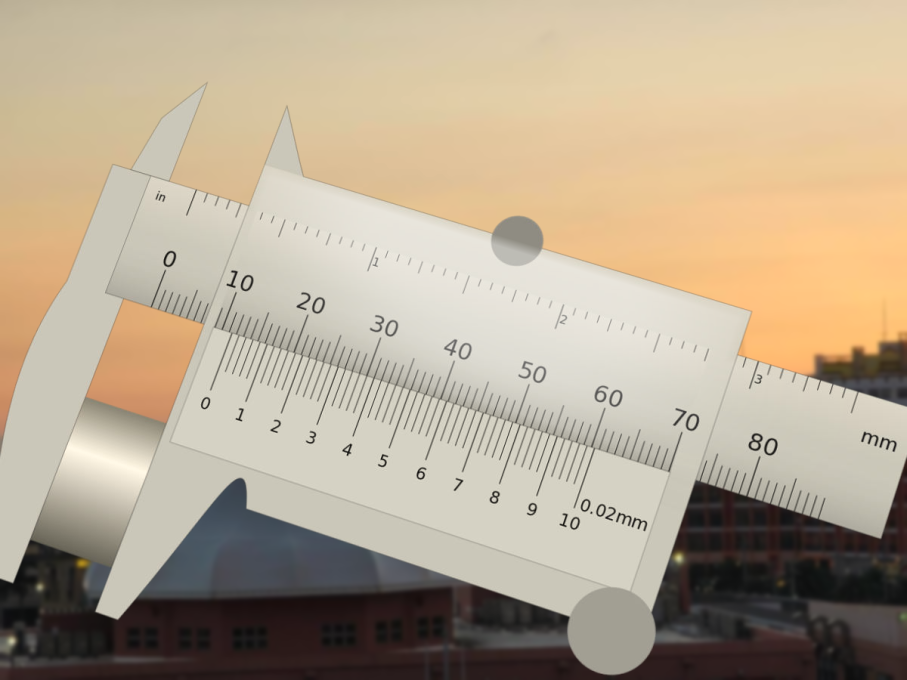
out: **11.4** mm
